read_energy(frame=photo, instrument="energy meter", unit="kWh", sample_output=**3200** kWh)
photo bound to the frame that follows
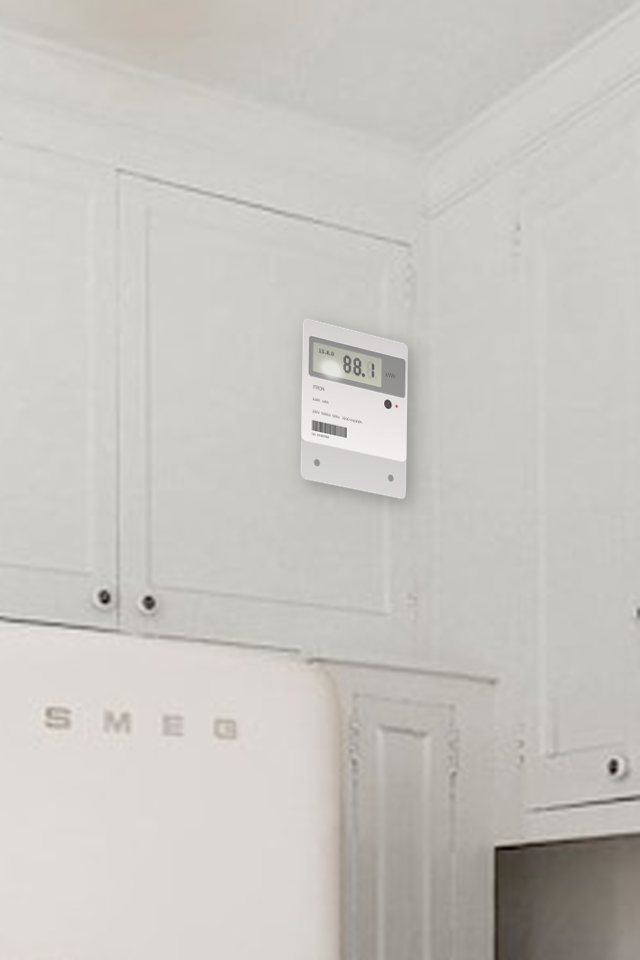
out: **88.1** kWh
